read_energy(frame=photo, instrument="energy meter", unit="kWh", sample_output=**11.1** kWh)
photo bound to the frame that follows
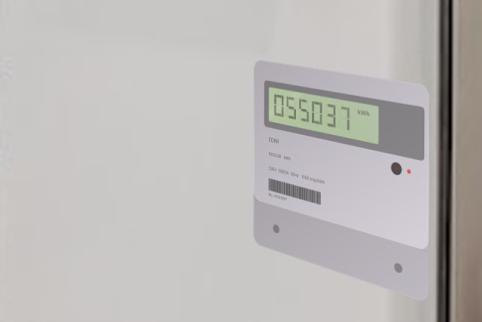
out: **55037** kWh
